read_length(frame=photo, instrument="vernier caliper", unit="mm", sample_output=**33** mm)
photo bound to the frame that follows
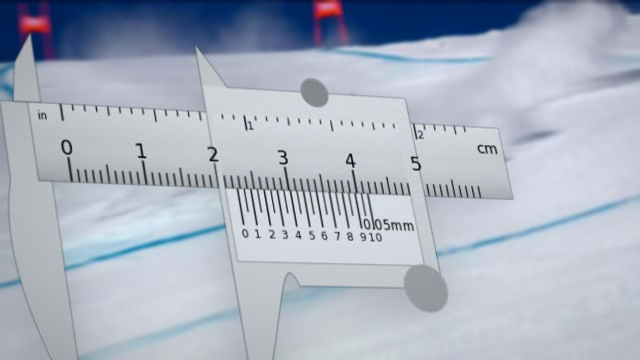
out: **22.6** mm
